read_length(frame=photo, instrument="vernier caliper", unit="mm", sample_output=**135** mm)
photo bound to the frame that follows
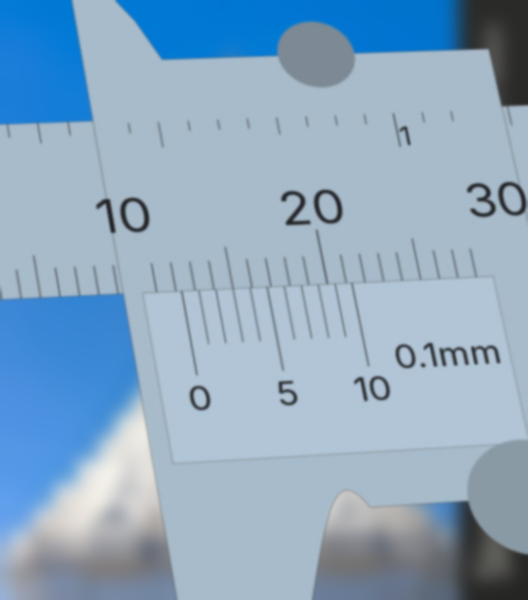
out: **12.3** mm
